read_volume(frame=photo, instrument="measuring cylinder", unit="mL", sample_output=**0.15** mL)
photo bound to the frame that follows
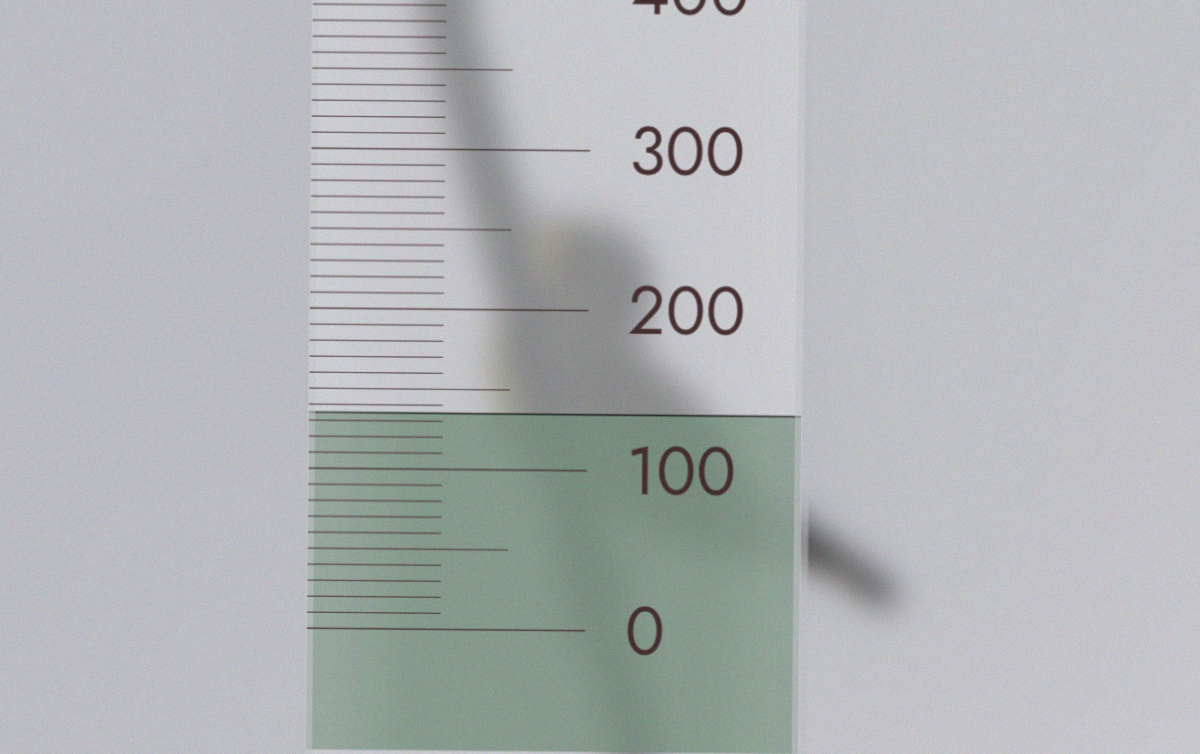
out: **135** mL
